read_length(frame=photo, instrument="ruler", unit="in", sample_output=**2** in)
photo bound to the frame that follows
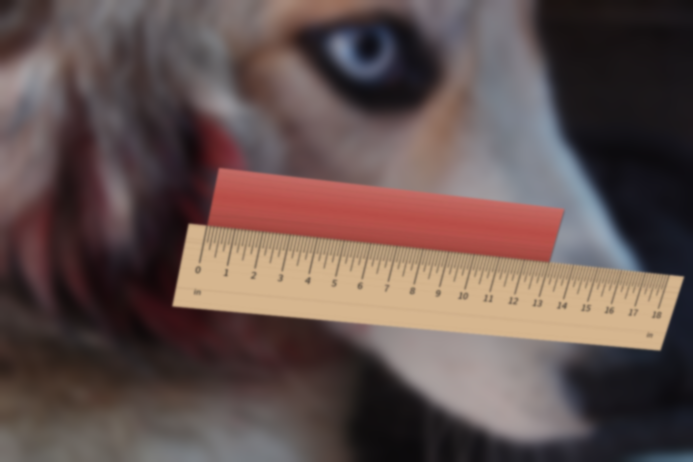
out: **13** in
